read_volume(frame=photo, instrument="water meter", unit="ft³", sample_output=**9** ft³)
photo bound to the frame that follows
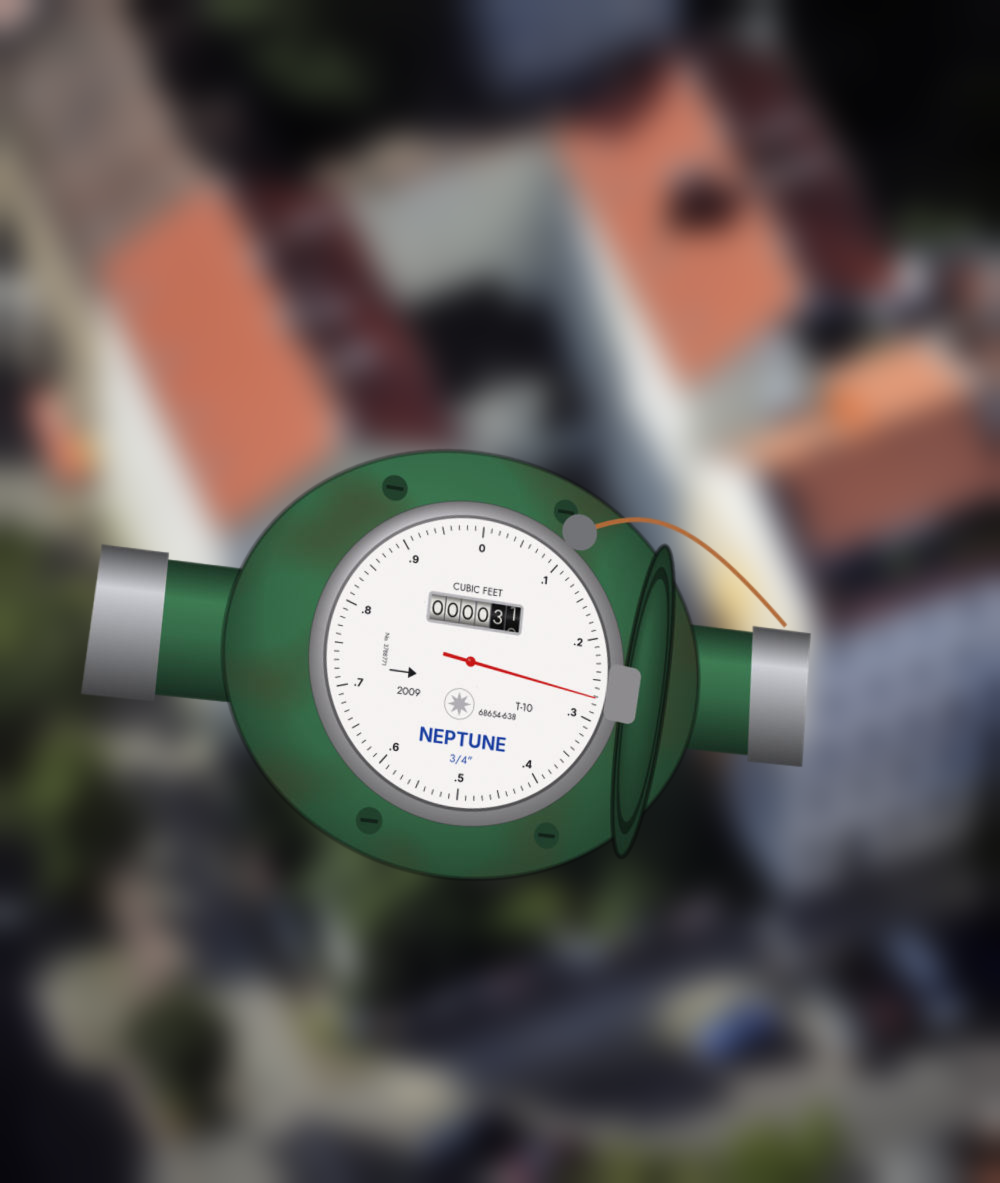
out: **31.27** ft³
